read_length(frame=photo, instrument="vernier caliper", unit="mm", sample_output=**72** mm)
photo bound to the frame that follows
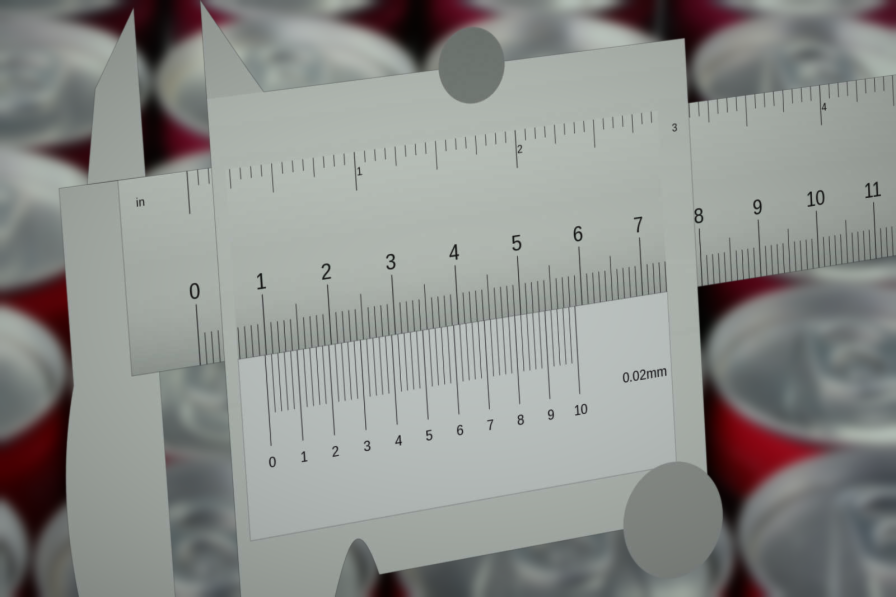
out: **9.8** mm
